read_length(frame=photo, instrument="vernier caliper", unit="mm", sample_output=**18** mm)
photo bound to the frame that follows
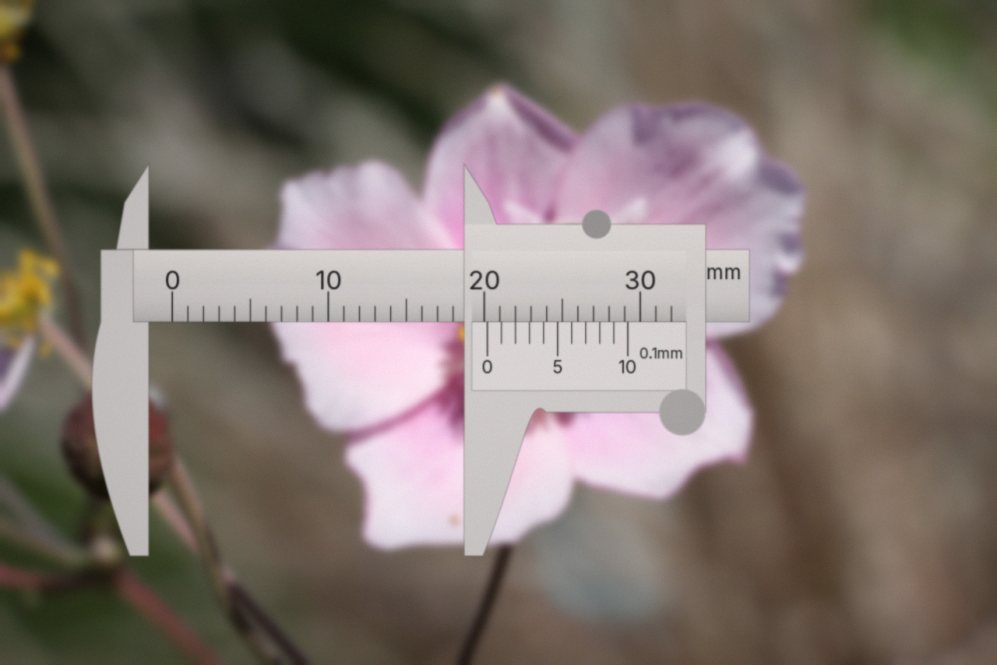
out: **20.2** mm
